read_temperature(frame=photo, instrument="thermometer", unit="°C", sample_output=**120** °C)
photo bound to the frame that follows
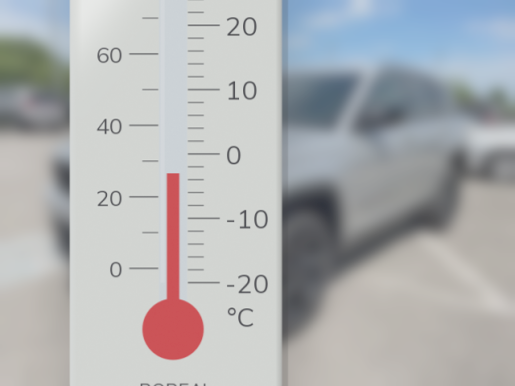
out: **-3** °C
